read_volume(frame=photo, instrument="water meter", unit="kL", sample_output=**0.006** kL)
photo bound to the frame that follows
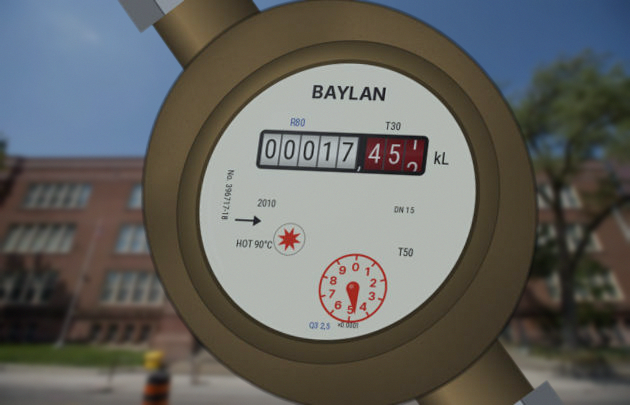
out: **17.4514** kL
